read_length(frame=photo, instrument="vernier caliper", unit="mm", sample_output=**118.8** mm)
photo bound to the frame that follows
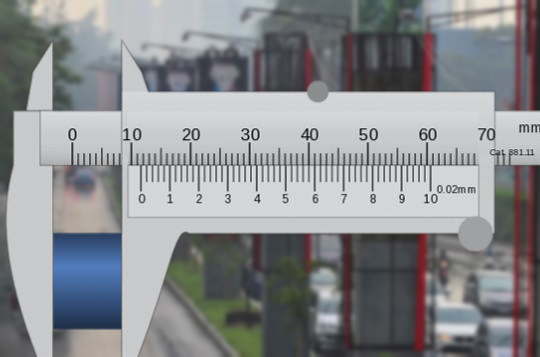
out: **11.6** mm
